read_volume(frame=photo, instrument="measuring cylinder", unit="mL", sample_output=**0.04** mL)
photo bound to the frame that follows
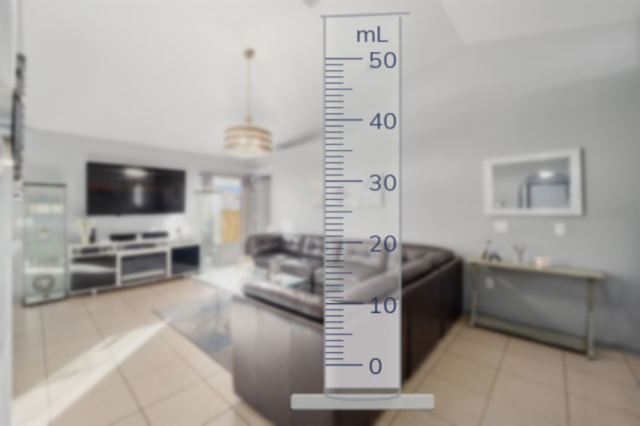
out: **10** mL
